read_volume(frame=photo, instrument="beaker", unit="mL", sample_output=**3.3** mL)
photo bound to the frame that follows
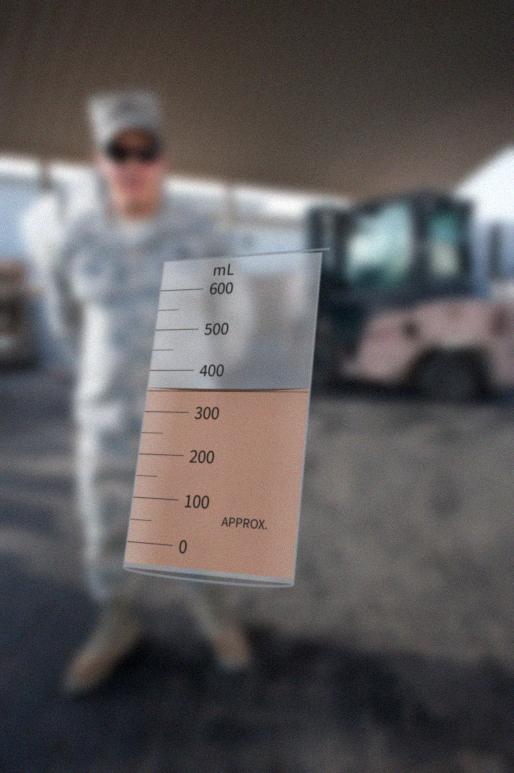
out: **350** mL
